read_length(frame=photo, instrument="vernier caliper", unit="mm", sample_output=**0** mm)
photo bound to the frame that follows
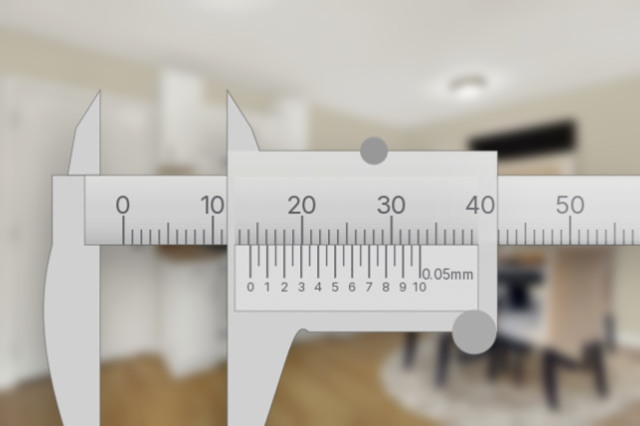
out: **14.2** mm
